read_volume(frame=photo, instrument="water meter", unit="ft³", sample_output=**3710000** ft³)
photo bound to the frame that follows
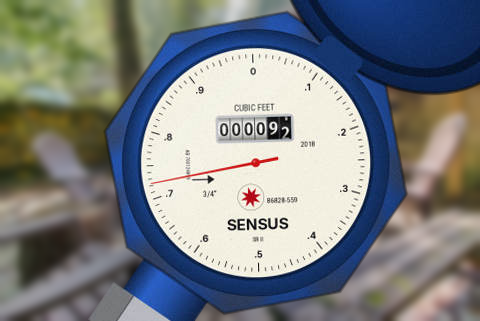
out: **91.72** ft³
